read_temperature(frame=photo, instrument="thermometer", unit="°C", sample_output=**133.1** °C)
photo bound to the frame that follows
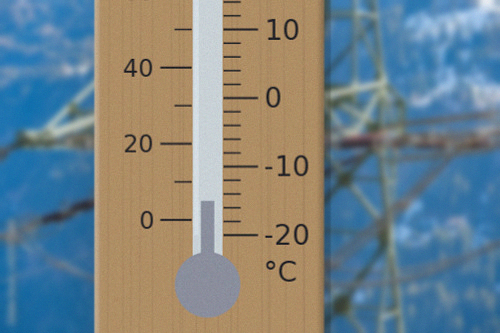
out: **-15** °C
